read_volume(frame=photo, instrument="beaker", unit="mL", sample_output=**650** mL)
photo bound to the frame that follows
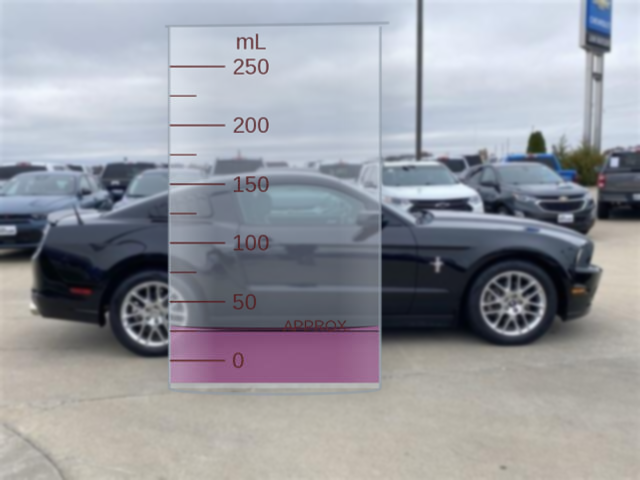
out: **25** mL
